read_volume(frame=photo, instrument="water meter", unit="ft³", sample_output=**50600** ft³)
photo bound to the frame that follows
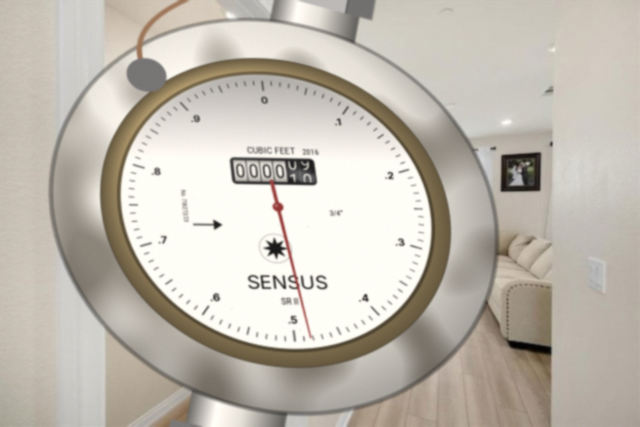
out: **9.48** ft³
